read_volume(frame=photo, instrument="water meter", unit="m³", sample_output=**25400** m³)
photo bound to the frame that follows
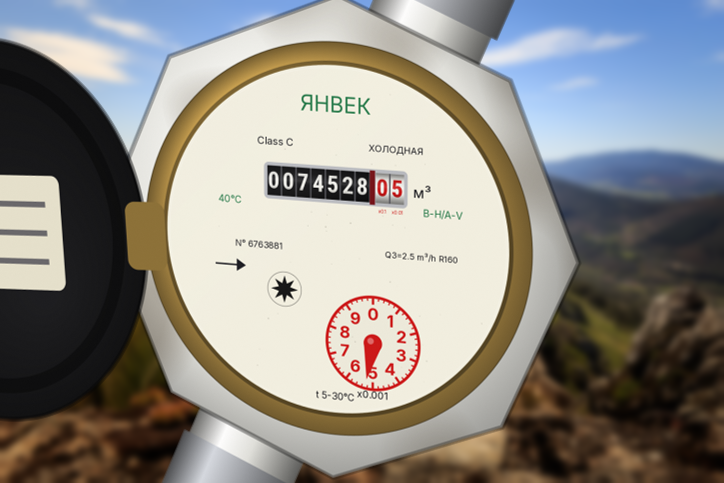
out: **74528.055** m³
